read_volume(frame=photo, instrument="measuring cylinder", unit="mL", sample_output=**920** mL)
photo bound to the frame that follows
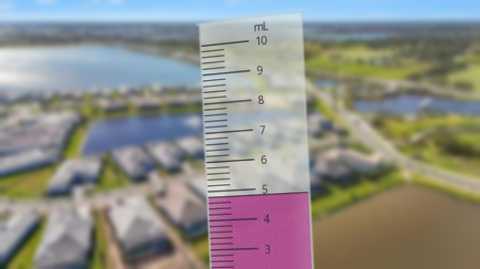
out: **4.8** mL
